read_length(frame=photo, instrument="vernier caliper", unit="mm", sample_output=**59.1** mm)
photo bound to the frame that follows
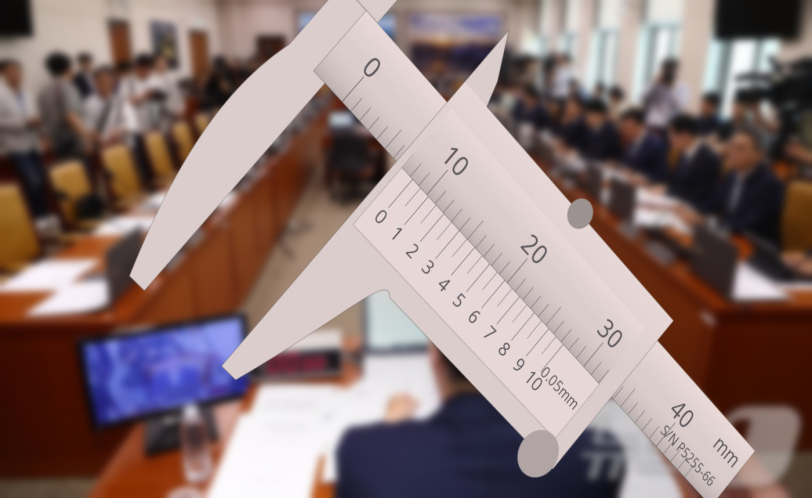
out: **8.3** mm
